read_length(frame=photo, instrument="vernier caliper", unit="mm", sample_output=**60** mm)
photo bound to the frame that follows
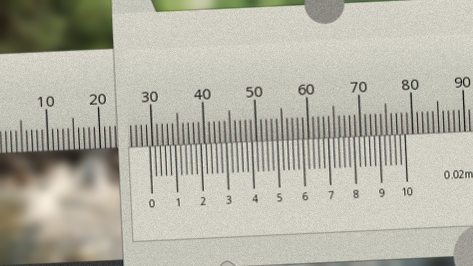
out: **29.5** mm
